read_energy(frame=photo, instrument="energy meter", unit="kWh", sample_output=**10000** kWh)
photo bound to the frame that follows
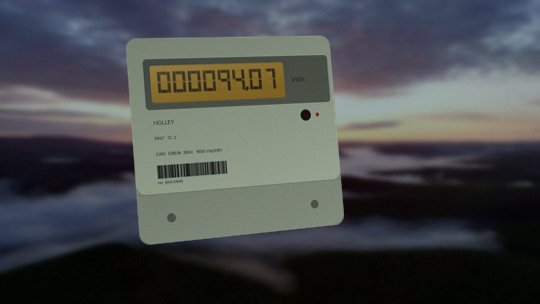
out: **94.07** kWh
